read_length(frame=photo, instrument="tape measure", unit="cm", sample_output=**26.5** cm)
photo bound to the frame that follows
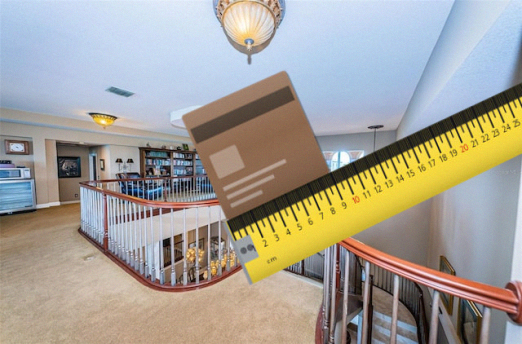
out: **9** cm
